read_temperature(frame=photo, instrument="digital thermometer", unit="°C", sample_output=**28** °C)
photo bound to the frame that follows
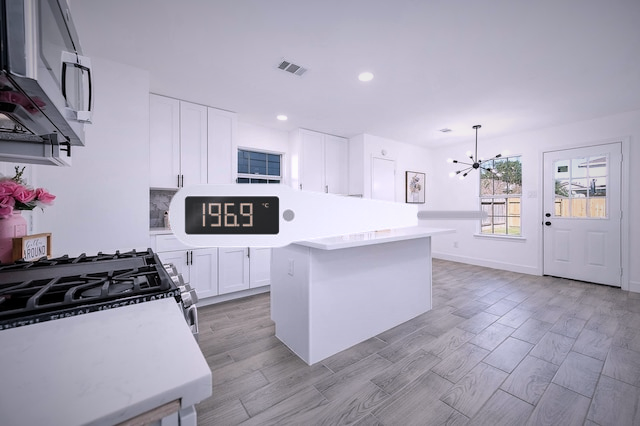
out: **196.9** °C
